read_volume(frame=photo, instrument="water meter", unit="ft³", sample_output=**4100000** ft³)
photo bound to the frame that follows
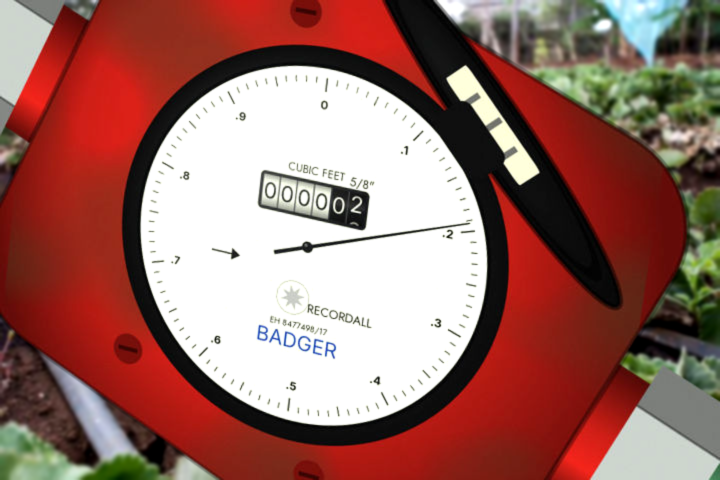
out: **2.19** ft³
